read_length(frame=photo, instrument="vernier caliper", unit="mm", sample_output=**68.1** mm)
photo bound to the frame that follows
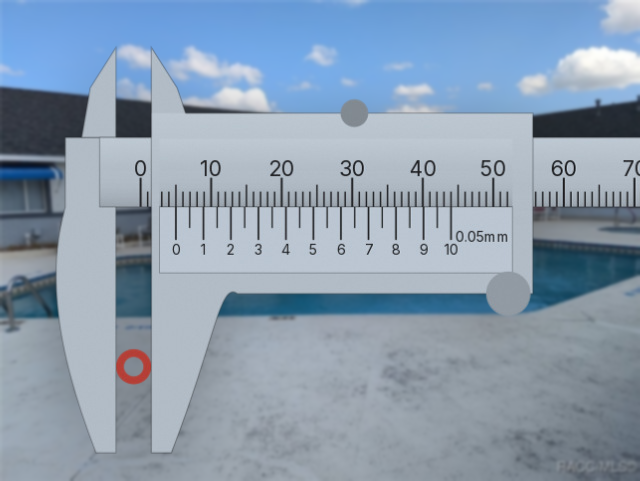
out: **5.0** mm
